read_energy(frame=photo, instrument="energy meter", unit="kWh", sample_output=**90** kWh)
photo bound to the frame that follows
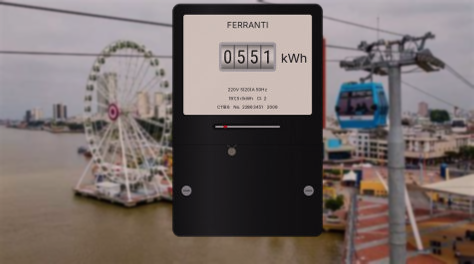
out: **551** kWh
